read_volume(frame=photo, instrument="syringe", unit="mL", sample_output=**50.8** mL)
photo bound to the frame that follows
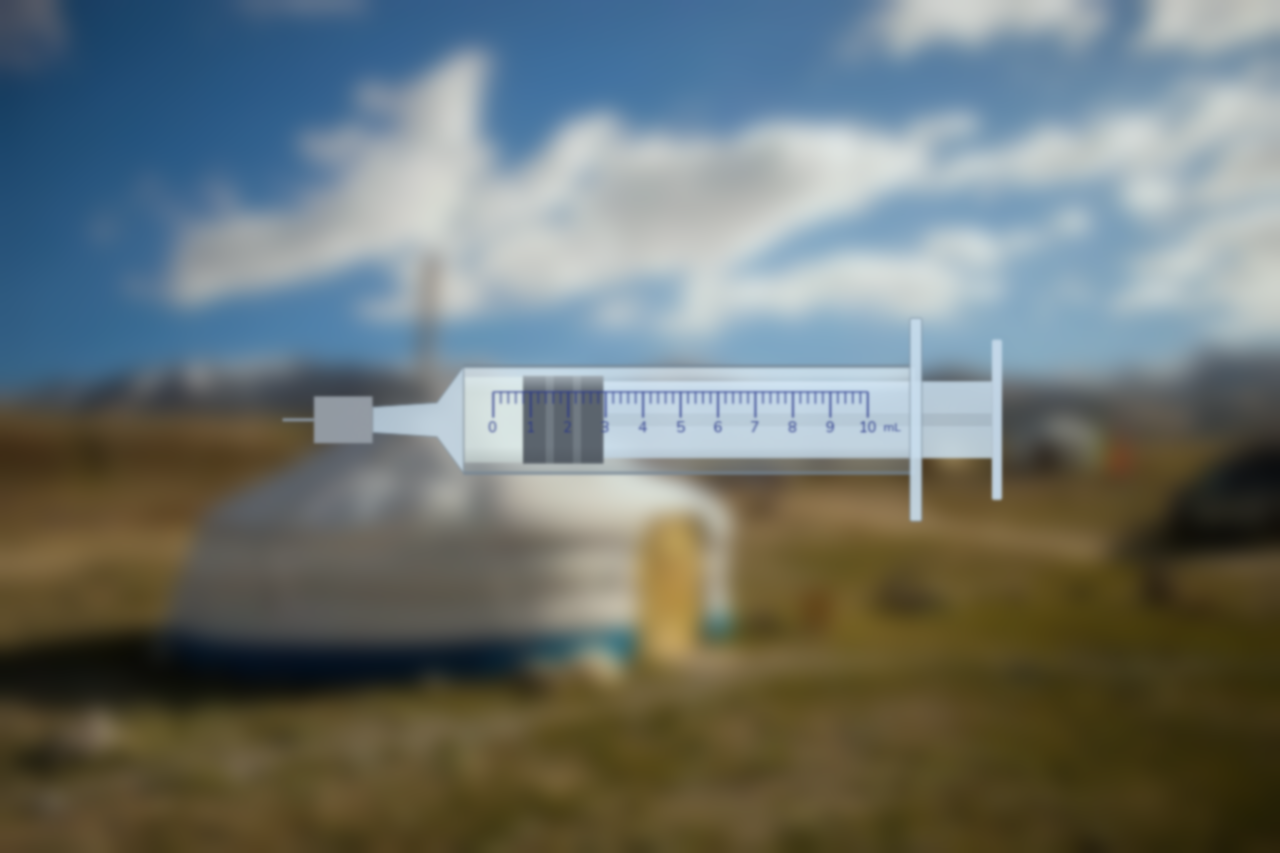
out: **0.8** mL
